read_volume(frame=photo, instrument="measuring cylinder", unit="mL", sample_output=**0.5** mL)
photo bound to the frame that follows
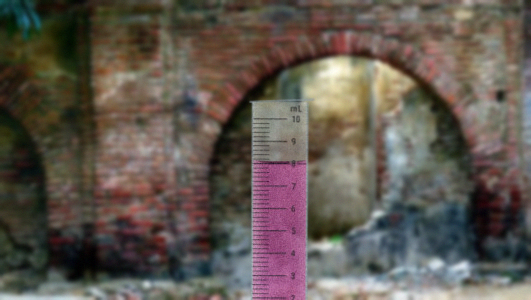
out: **8** mL
